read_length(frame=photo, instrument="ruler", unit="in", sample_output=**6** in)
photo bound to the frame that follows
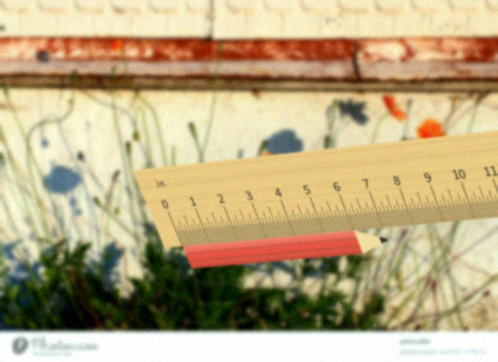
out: **7** in
